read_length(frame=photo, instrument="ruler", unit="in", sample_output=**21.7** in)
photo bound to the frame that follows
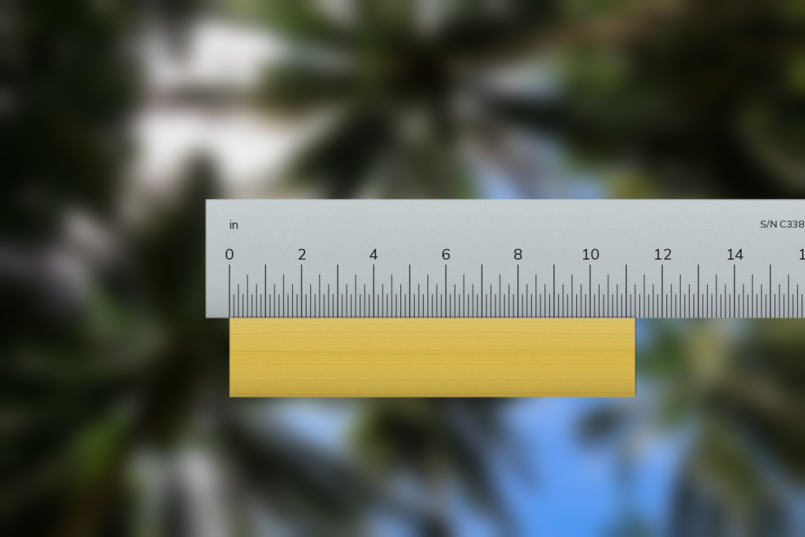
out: **11.25** in
